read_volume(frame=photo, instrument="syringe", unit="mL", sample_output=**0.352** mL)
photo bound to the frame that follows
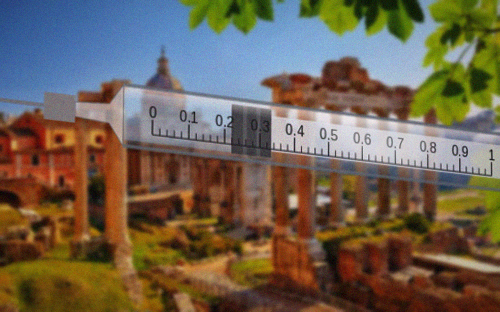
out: **0.22** mL
